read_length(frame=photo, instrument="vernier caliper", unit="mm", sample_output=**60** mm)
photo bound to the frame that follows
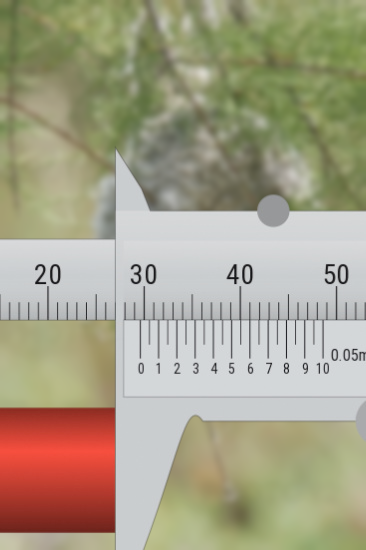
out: **29.6** mm
